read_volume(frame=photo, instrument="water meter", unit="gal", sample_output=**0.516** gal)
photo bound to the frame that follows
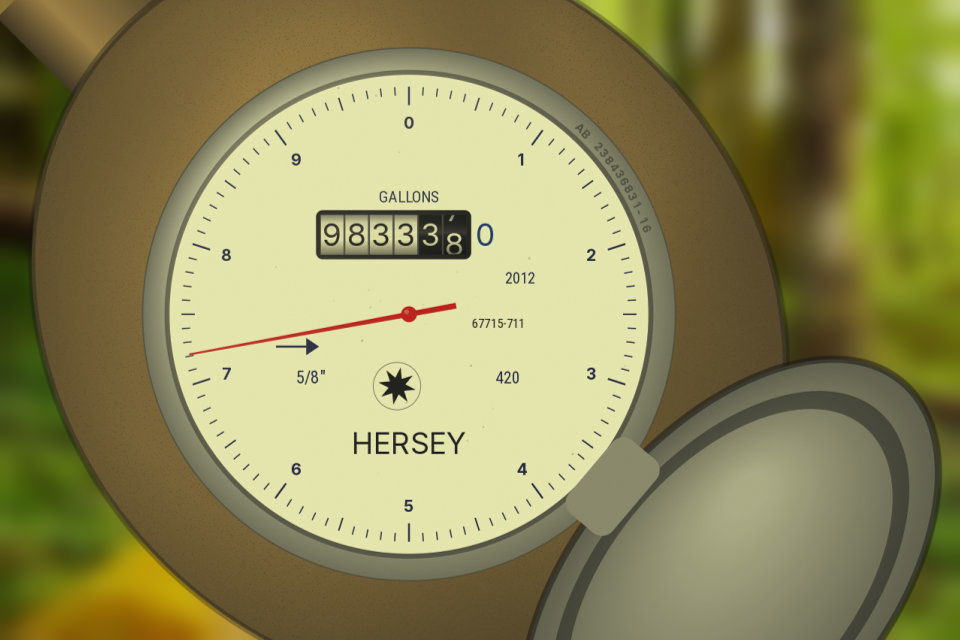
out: **9833377.2** gal
